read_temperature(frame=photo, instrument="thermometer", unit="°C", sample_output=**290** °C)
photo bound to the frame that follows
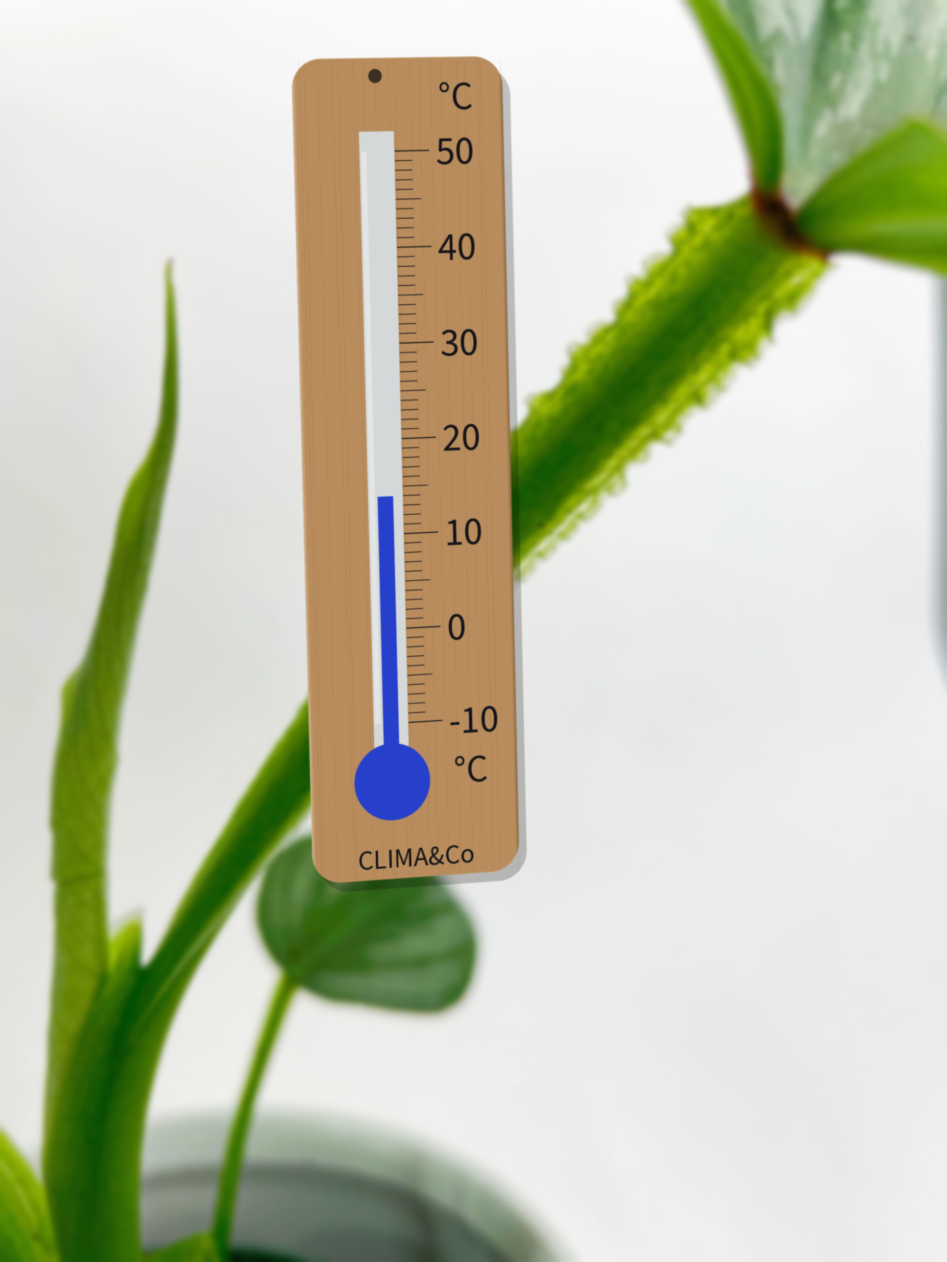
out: **14** °C
